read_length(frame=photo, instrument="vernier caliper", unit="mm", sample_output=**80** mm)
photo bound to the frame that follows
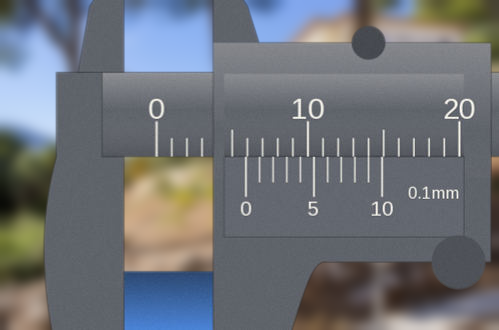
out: **5.9** mm
